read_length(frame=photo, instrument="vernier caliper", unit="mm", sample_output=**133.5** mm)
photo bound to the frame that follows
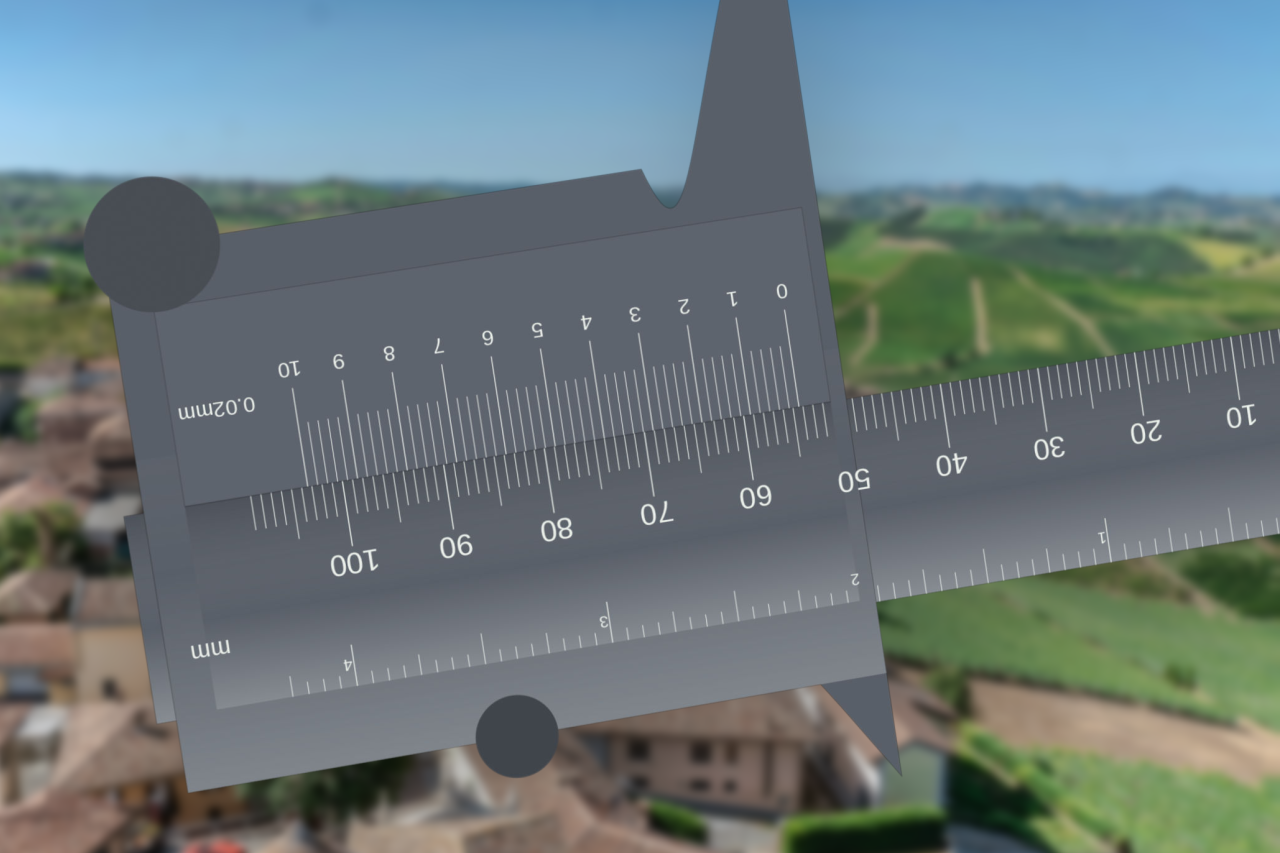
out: **54.4** mm
